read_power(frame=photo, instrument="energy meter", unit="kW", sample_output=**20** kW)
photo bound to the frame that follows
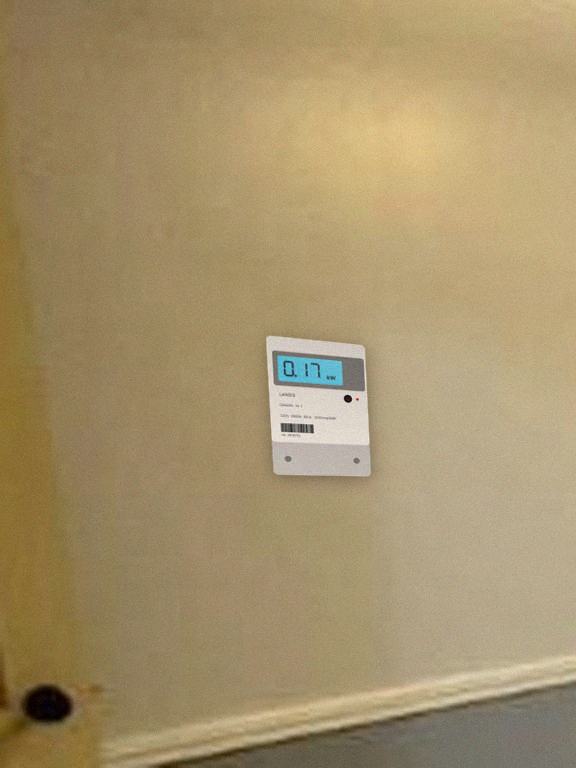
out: **0.17** kW
